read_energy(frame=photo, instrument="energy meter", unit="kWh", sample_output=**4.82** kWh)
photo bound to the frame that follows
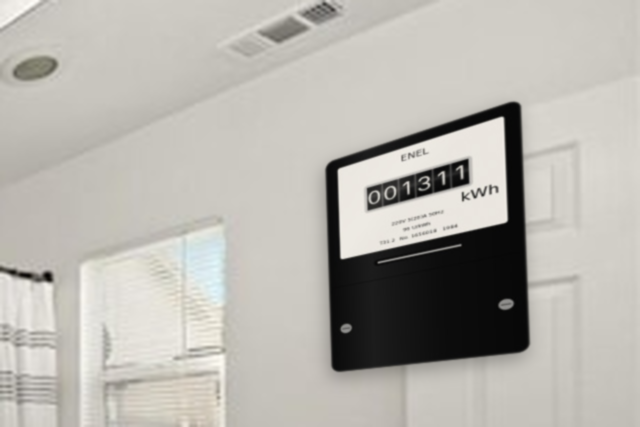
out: **1311** kWh
